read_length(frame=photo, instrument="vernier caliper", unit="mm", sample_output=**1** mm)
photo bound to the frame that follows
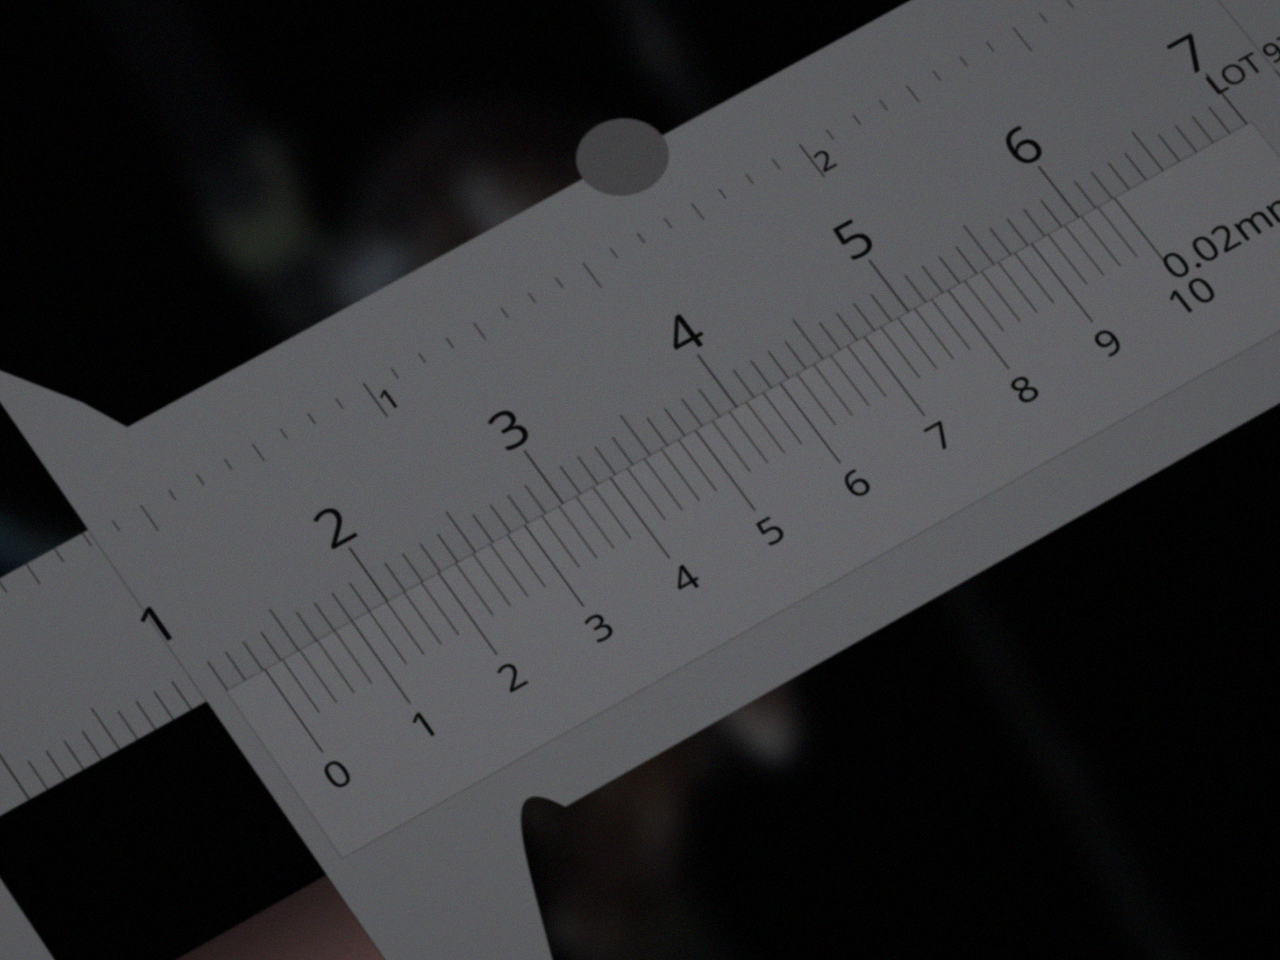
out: **13.1** mm
